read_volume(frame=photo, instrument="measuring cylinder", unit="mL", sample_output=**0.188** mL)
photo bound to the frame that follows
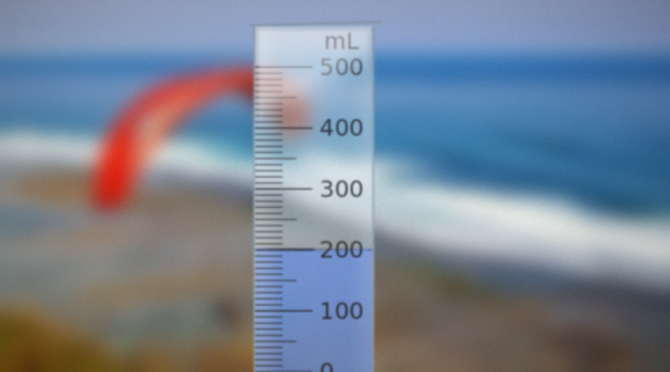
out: **200** mL
